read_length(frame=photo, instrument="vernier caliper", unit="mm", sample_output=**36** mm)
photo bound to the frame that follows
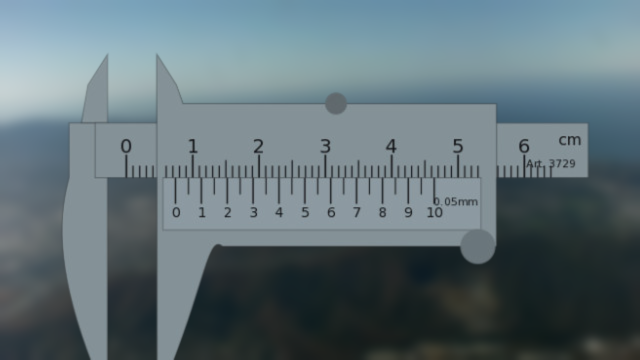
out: **7.4** mm
